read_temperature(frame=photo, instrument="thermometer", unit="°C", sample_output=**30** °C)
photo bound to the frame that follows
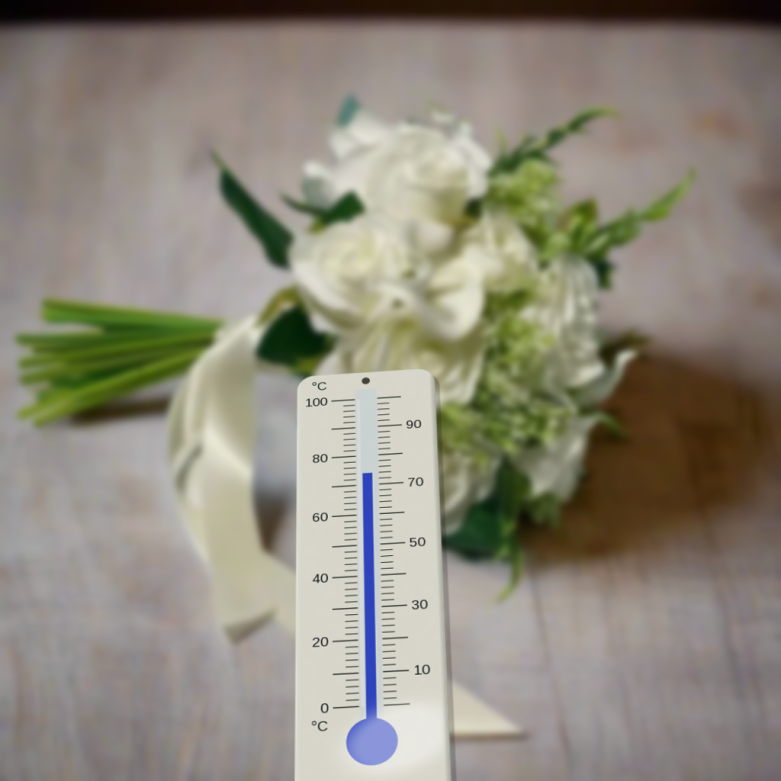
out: **74** °C
